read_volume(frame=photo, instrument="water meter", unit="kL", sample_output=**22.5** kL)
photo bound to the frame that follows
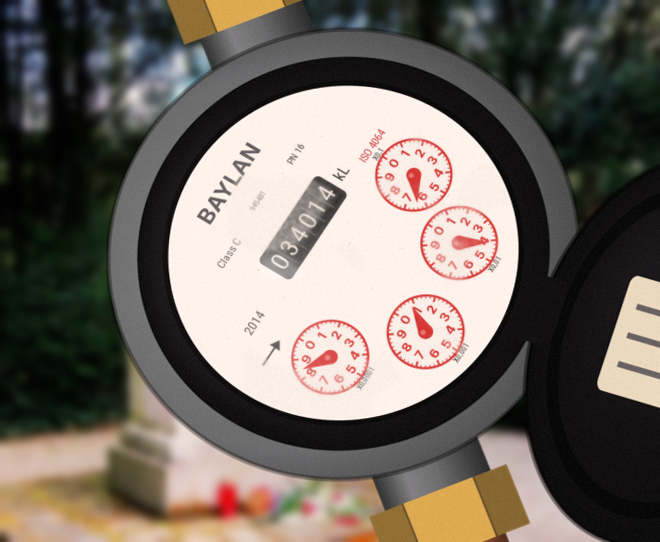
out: **34014.6408** kL
